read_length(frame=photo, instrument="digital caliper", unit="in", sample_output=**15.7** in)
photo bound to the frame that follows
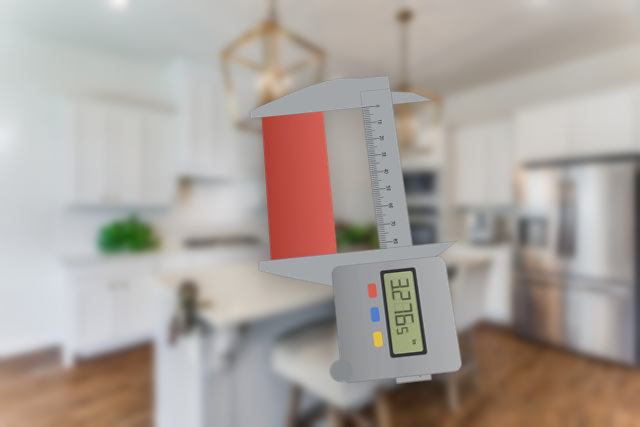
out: **3.2765** in
